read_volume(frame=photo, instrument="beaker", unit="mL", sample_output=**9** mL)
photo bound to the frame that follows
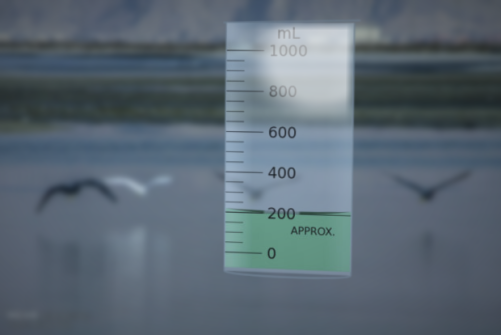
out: **200** mL
